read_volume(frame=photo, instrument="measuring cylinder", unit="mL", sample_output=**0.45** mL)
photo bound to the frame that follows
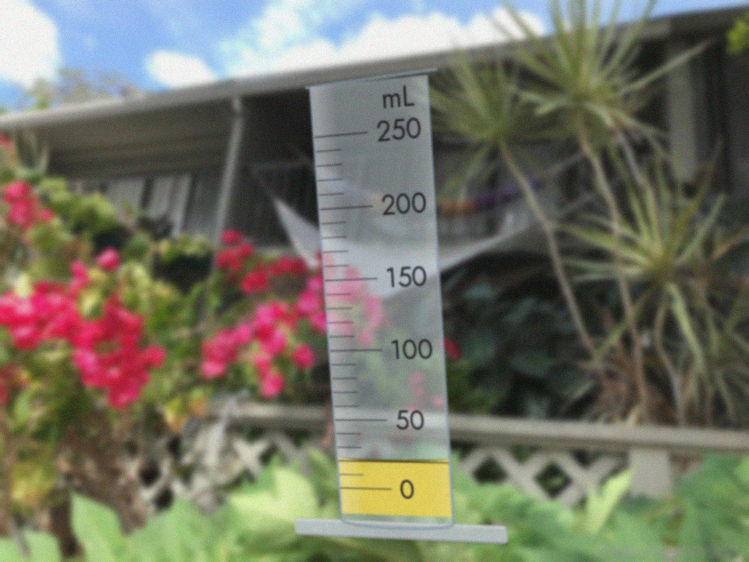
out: **20** mL
